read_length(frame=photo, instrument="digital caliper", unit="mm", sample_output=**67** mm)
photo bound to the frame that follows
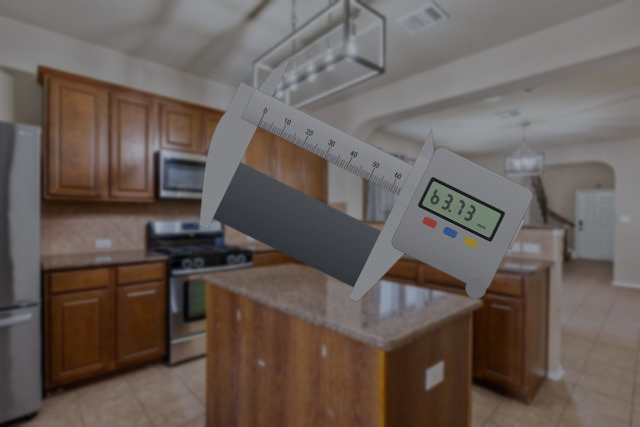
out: **63.73** mm
